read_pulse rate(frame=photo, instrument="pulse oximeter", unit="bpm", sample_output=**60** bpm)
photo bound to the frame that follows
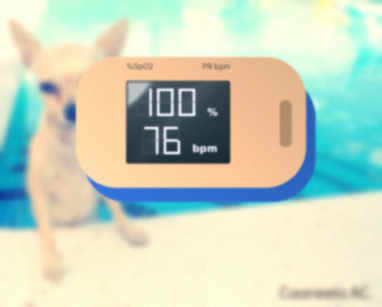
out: **76** bpm
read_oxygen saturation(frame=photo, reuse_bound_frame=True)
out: **100** %
